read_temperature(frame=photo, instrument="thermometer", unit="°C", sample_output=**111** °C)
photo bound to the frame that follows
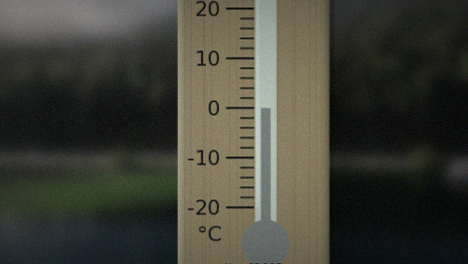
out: **0** °C
